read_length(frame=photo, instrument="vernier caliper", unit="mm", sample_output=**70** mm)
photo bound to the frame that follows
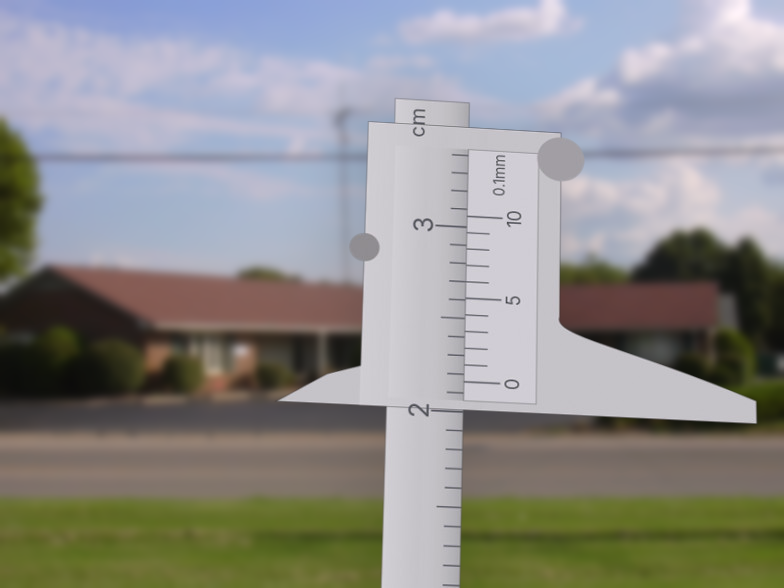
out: **21.6** mm
